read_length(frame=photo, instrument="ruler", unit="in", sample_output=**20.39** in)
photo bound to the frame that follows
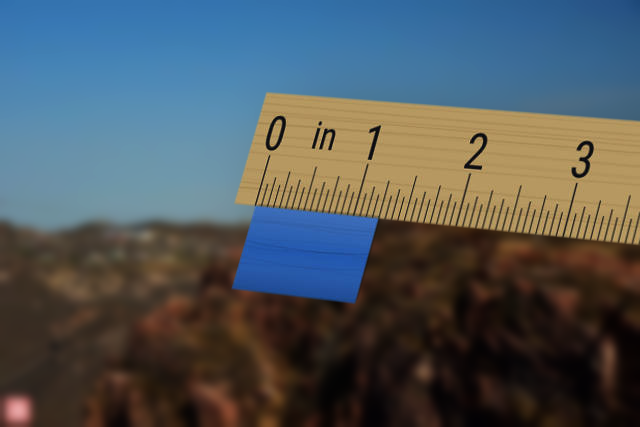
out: **1.25** in
